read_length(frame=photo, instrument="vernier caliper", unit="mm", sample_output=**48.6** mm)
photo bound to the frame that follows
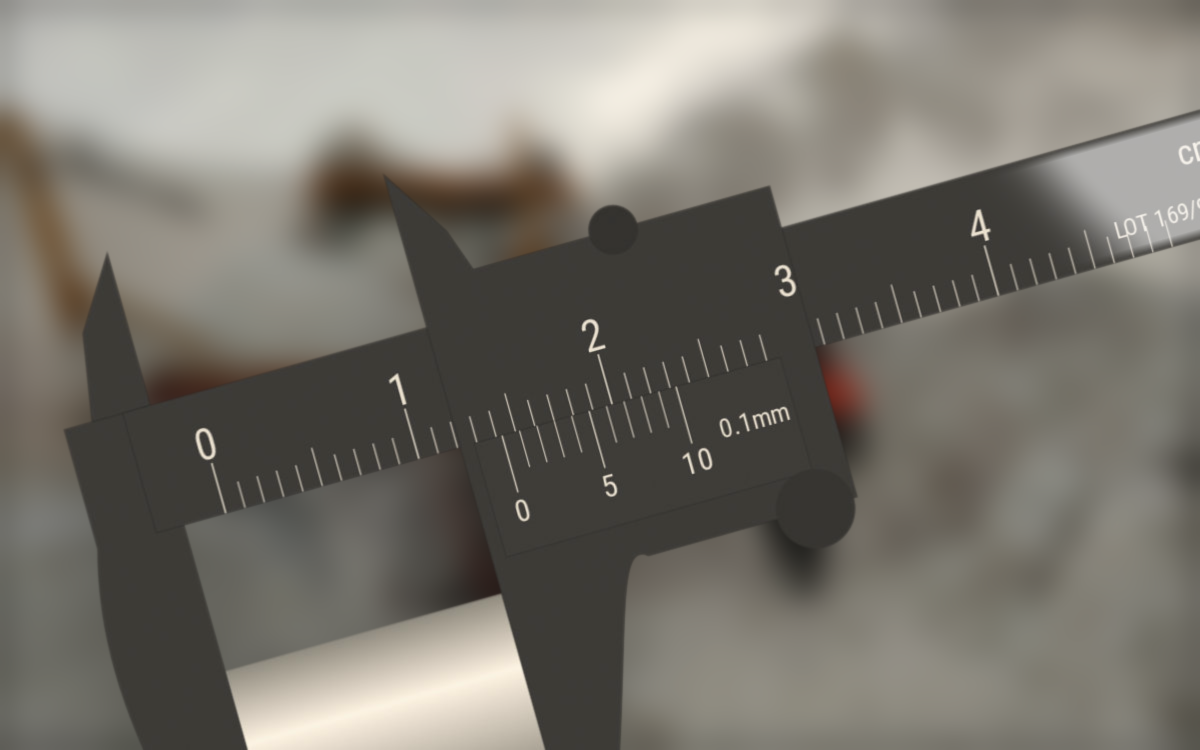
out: **14.3** mm
